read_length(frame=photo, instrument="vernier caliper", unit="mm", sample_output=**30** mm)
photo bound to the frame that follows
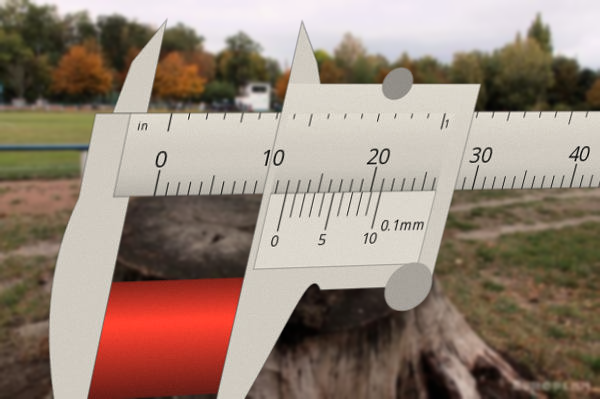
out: **12.0** mm
